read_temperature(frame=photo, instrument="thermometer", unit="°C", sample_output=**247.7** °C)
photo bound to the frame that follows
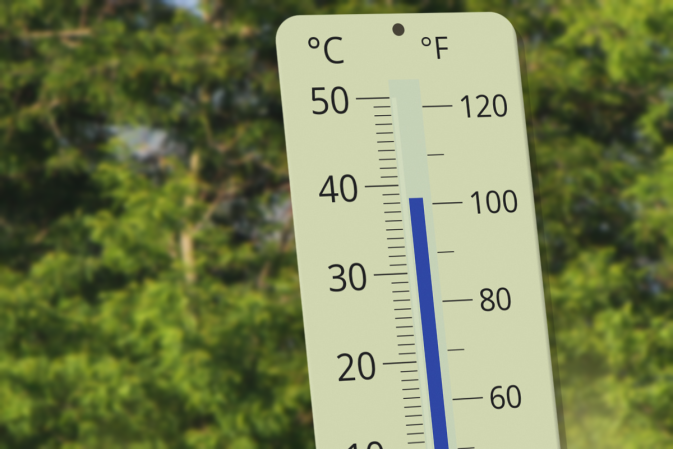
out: **38.5** °C
